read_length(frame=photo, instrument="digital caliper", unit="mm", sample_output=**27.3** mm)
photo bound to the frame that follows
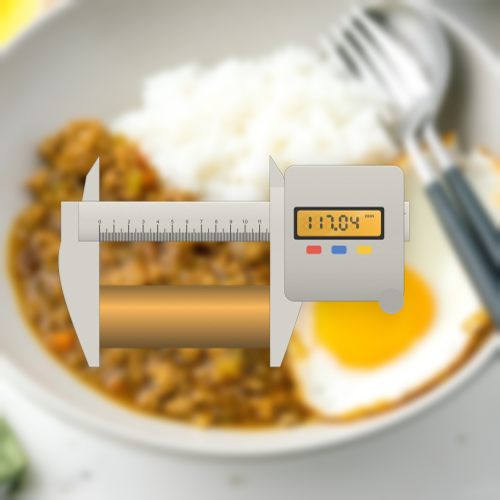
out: **117.04** mm
